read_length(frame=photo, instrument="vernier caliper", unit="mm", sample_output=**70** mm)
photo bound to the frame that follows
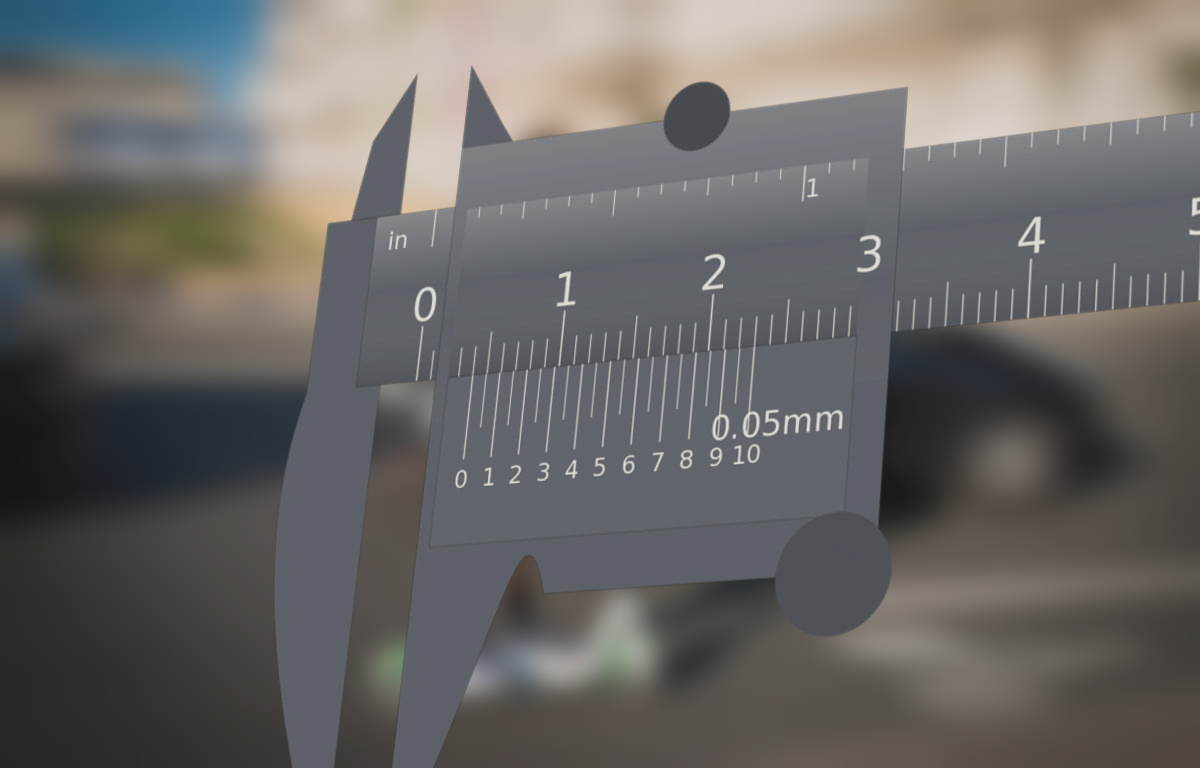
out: **4.0** mm
